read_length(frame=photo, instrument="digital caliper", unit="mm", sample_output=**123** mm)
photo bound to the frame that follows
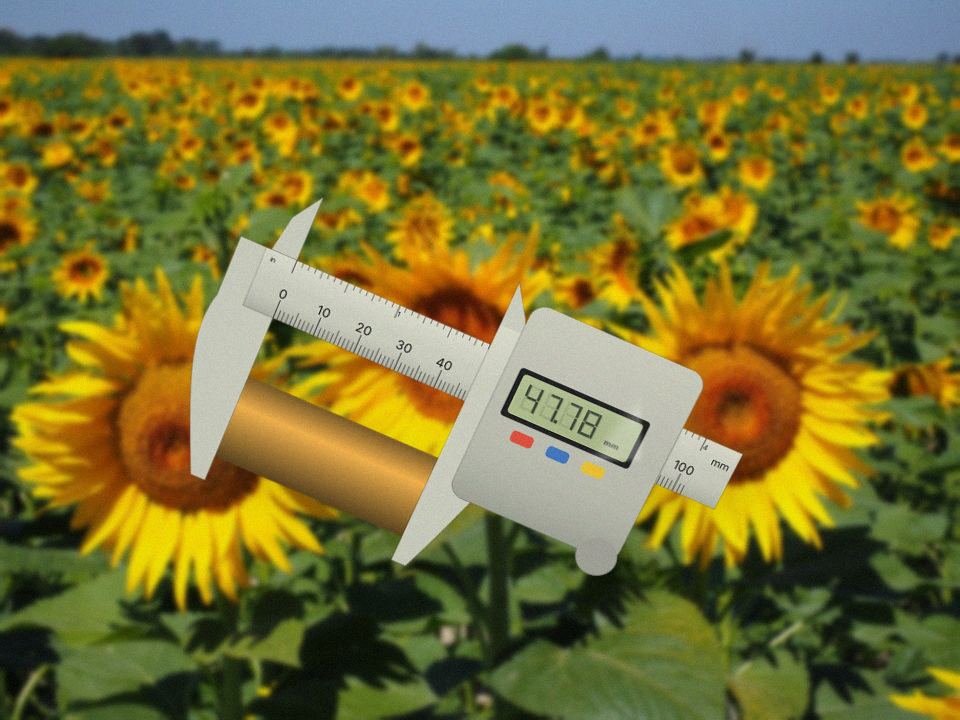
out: **47.78** mm
